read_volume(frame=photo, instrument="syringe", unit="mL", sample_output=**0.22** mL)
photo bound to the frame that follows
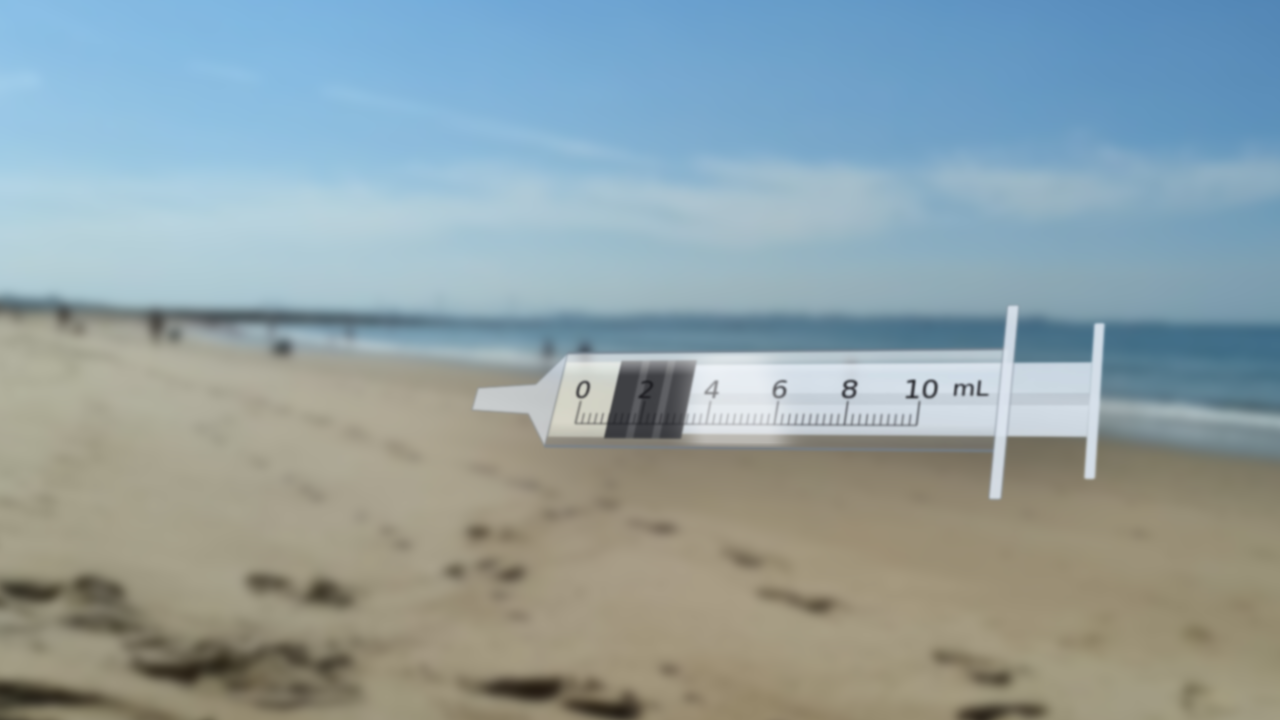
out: **1** mL
